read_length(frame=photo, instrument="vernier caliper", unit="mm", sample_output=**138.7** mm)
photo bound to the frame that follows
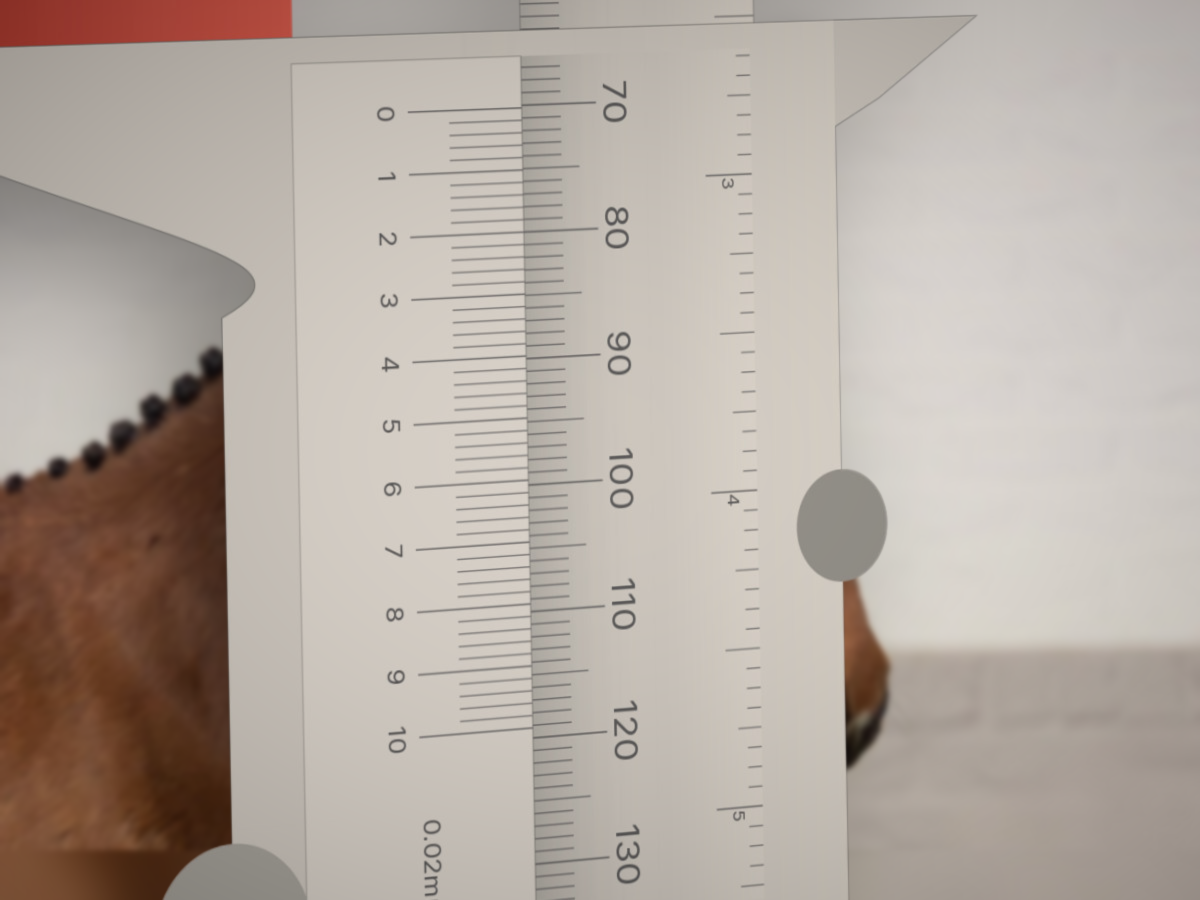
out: **70.2** mm
